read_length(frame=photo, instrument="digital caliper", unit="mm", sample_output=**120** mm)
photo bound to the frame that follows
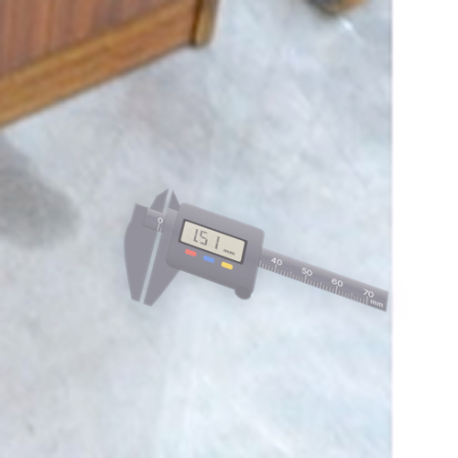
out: **1.51** mm
